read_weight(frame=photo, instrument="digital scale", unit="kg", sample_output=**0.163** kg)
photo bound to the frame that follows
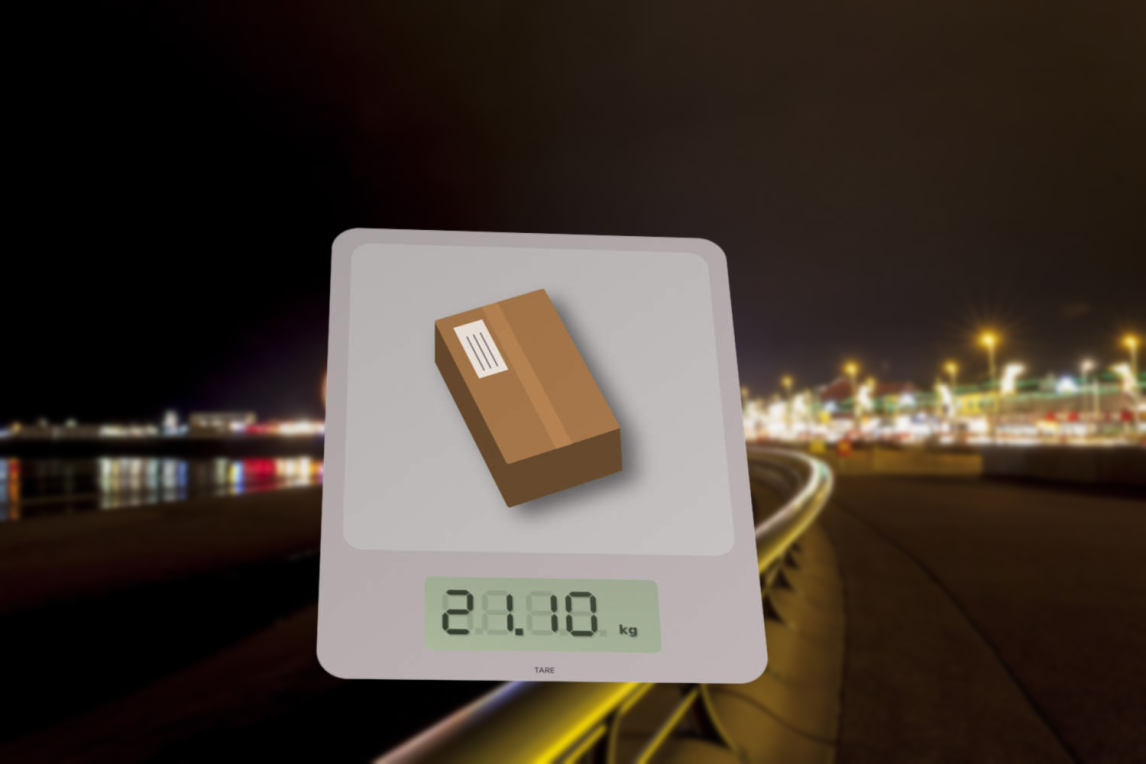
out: **21.10** kg
